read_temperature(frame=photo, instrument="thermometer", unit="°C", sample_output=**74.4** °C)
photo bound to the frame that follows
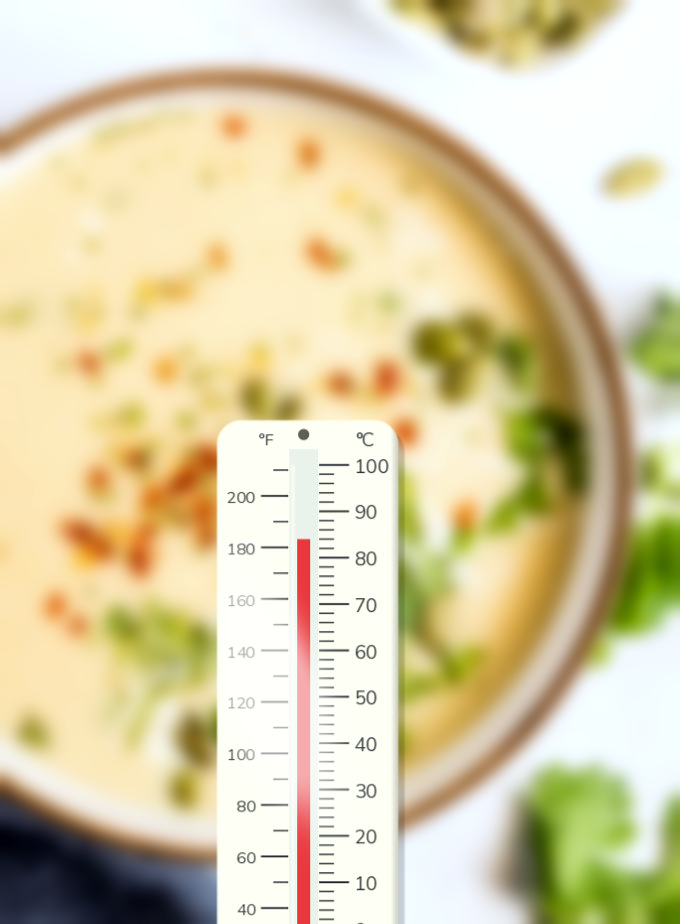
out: **84** °C
